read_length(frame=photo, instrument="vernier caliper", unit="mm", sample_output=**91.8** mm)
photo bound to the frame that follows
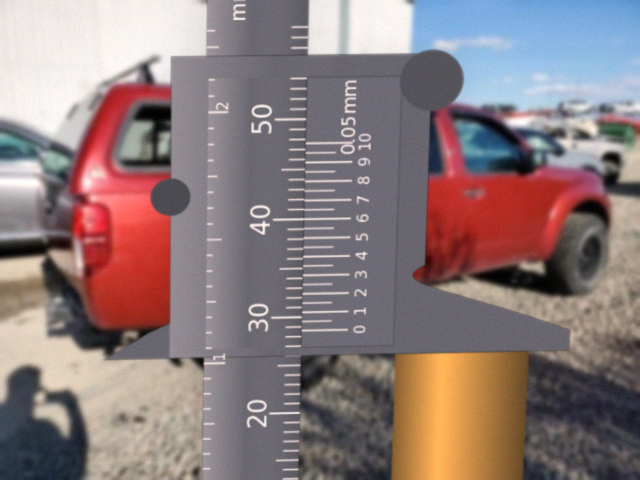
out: **28.6** mm
